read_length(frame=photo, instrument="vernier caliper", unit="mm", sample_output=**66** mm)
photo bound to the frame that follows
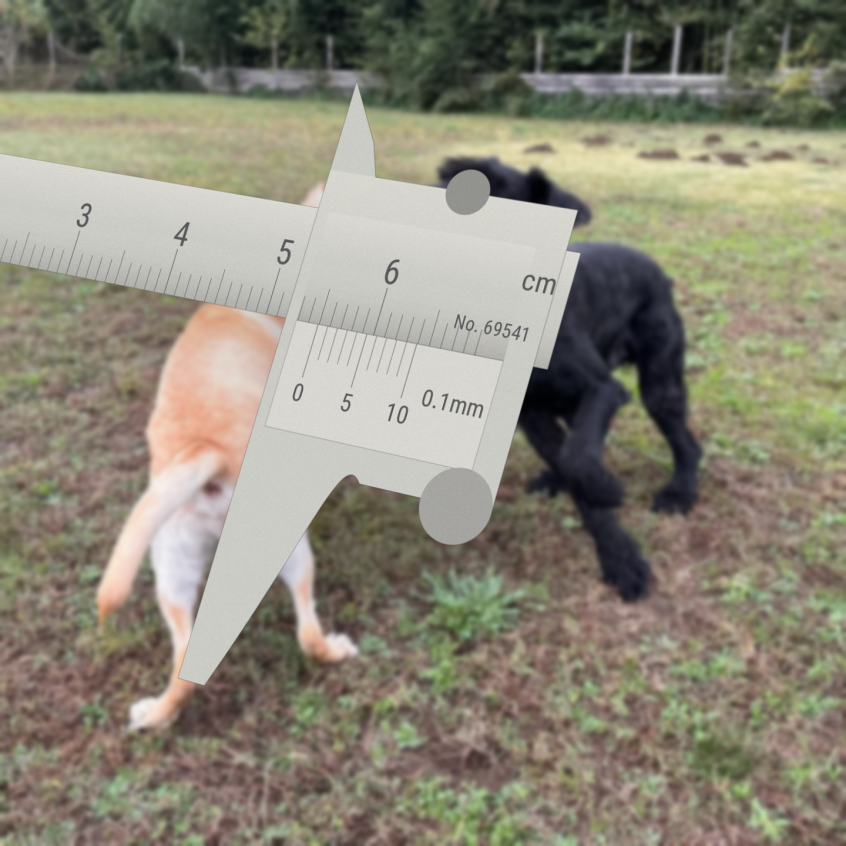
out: **54.9** mm
